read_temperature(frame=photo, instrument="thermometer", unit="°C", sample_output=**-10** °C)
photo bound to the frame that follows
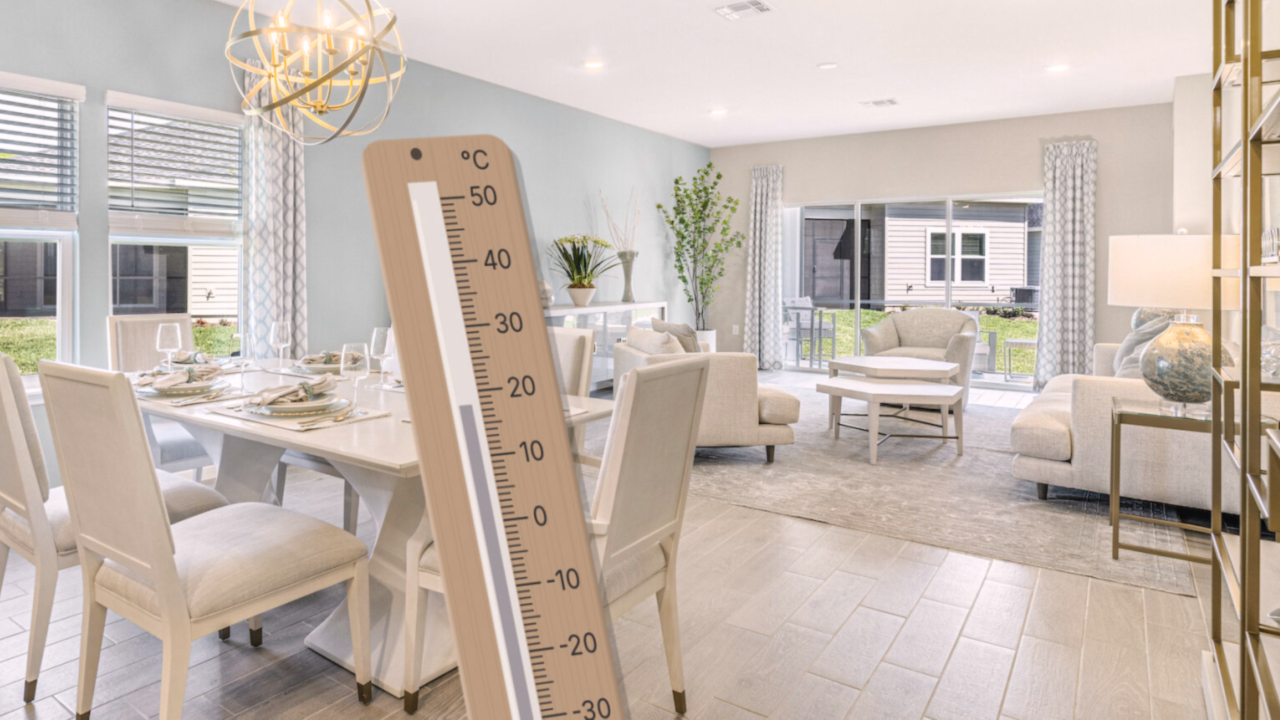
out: **18** °C
